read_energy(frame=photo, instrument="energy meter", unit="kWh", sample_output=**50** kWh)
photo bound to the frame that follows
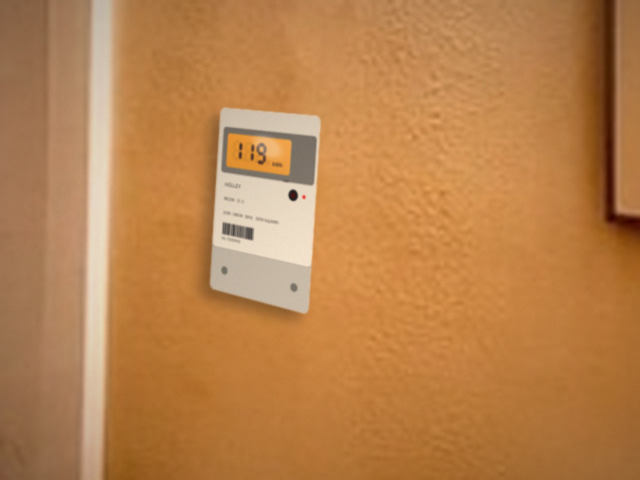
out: **119** kWh
